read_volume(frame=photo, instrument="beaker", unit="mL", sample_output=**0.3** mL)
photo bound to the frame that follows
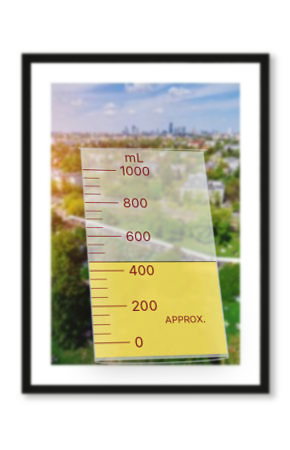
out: **450** mL
